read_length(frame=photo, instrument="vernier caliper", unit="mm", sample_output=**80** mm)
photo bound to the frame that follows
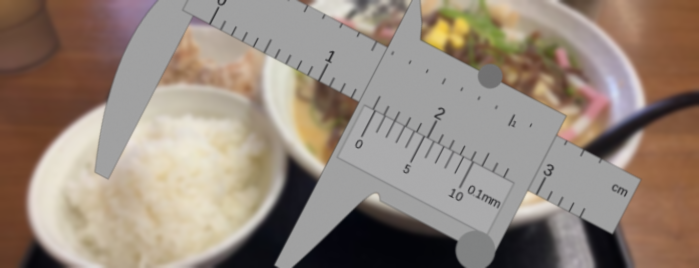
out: **15.2** mm
